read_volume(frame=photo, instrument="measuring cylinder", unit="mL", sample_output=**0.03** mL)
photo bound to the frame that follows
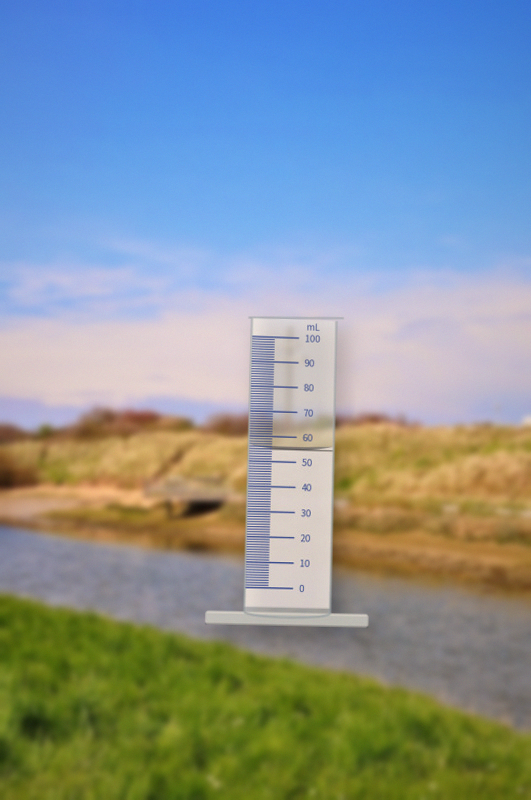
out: **55** mL
